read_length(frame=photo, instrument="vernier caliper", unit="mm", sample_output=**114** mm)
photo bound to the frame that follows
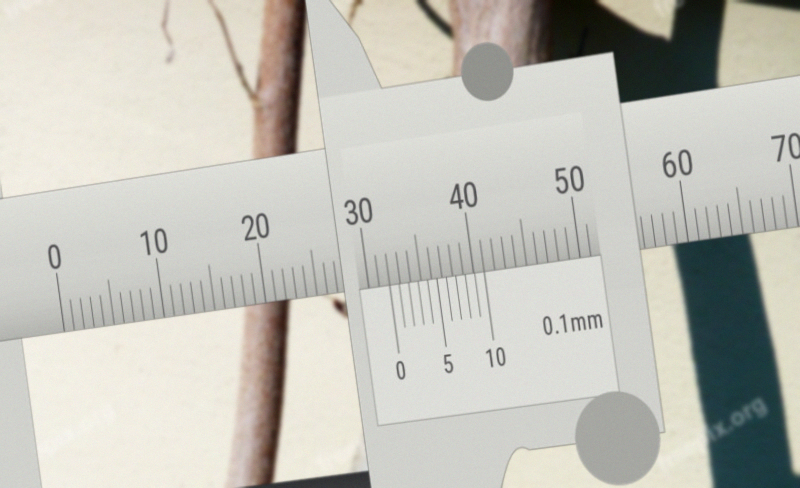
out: **32.0** mm
